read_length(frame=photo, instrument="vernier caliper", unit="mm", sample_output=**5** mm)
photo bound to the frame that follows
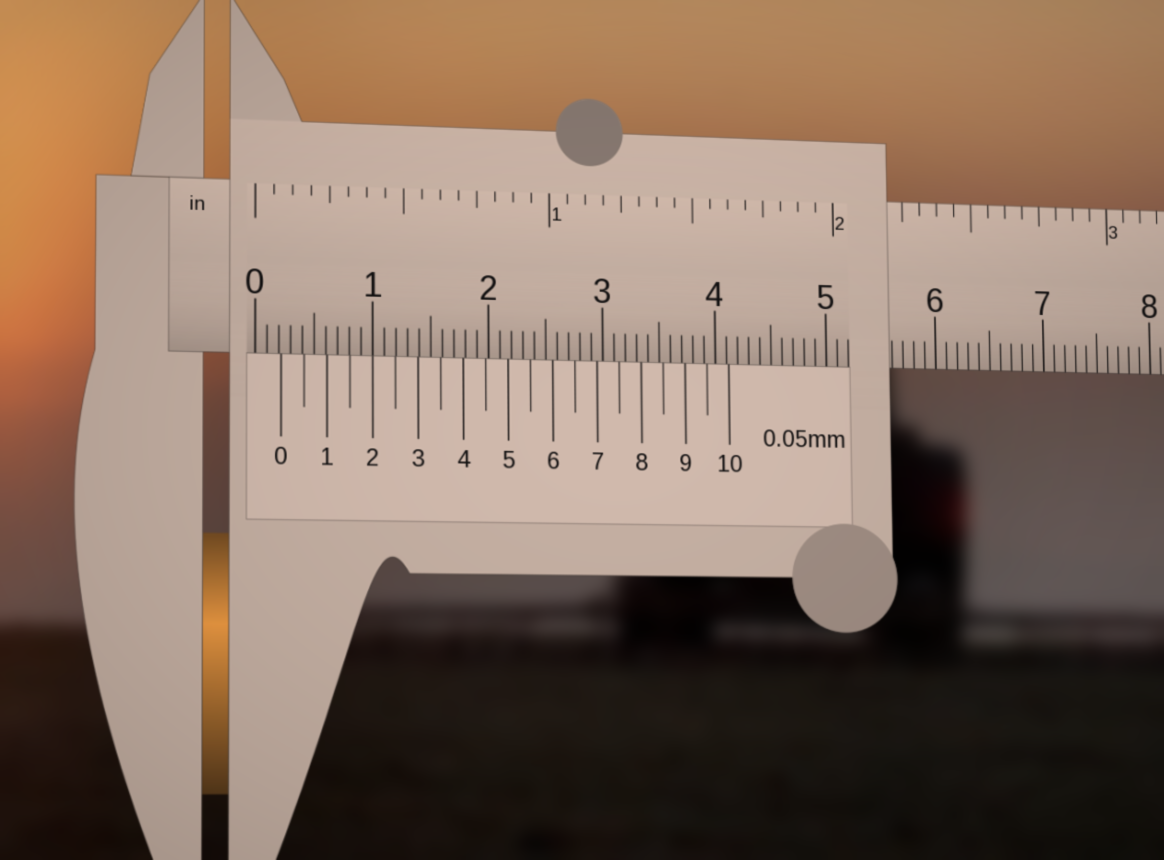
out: **2.2** mm
